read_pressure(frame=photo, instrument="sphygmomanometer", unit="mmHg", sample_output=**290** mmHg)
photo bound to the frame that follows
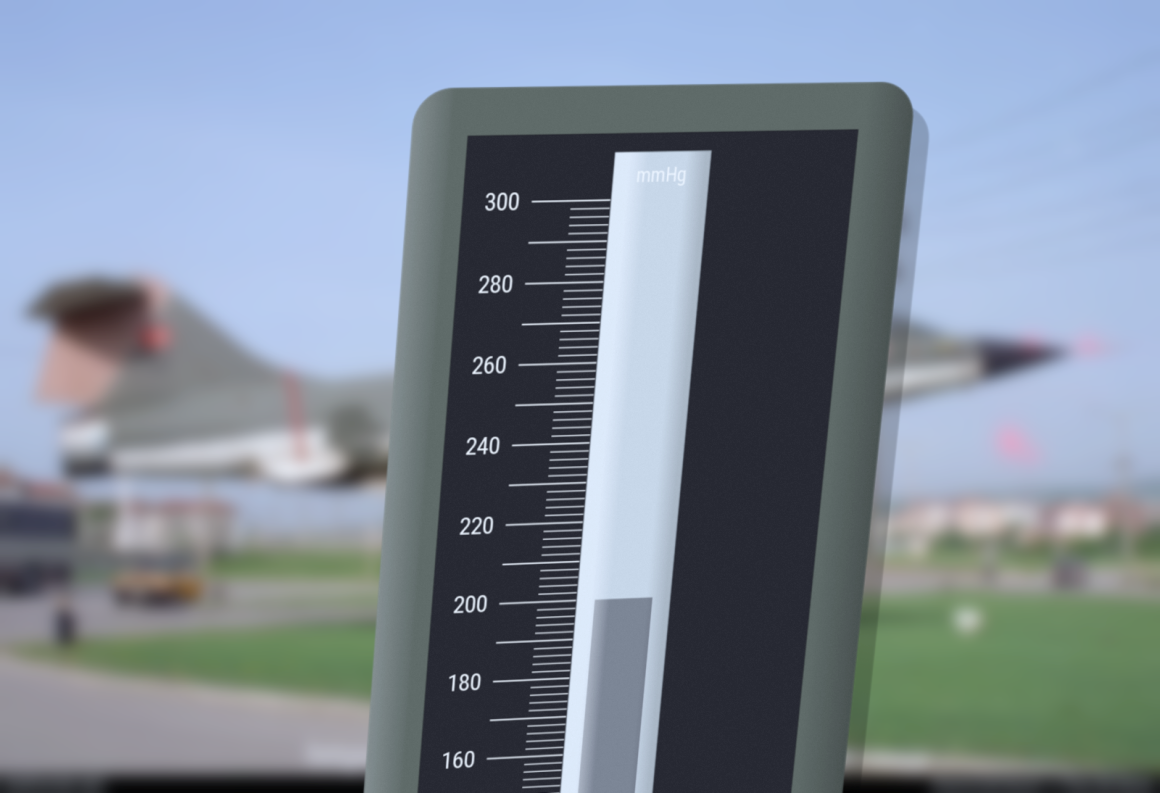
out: **200** mmHg
